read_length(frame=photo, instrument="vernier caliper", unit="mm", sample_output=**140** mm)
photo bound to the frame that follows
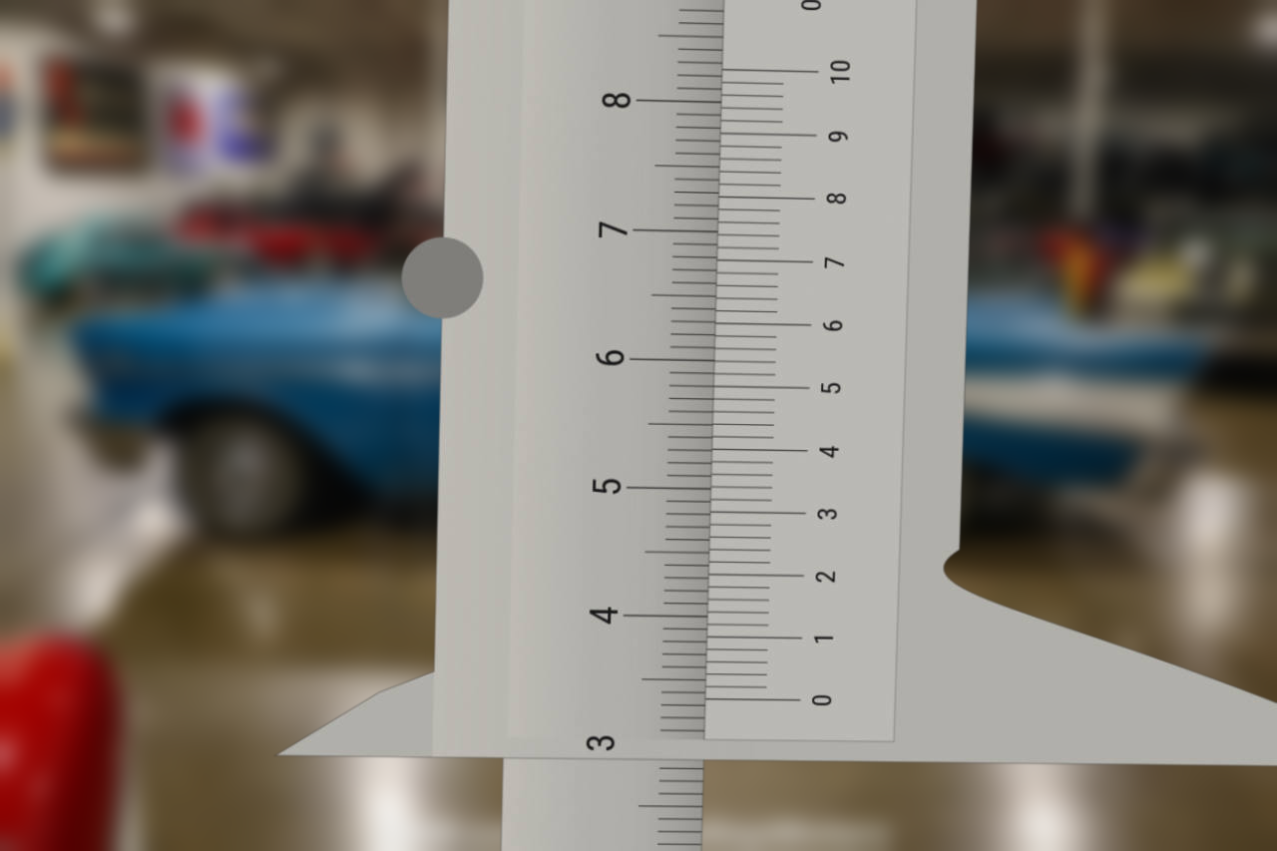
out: **33.5** mm
